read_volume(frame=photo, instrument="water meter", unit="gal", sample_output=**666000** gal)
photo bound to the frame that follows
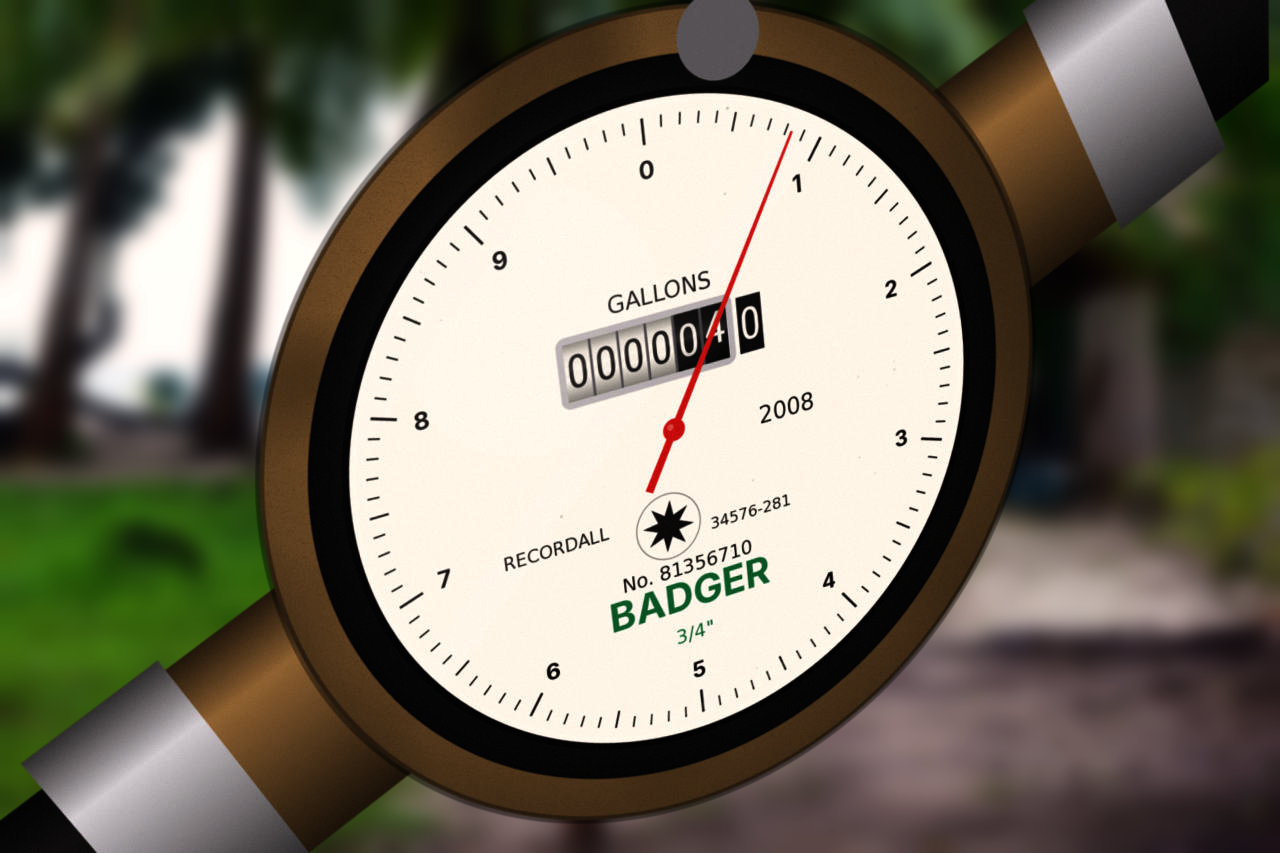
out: **40.8** gal
